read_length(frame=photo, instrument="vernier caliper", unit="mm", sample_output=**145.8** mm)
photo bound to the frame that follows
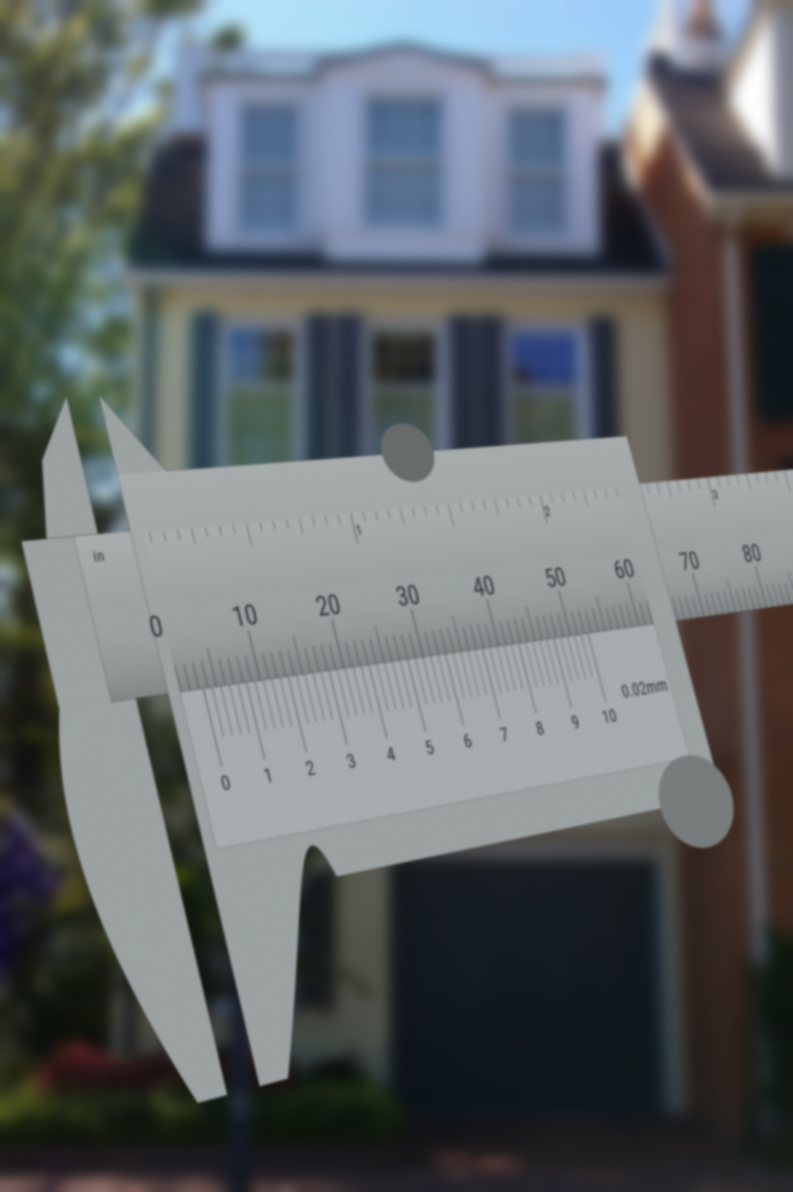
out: **3.5** mm
